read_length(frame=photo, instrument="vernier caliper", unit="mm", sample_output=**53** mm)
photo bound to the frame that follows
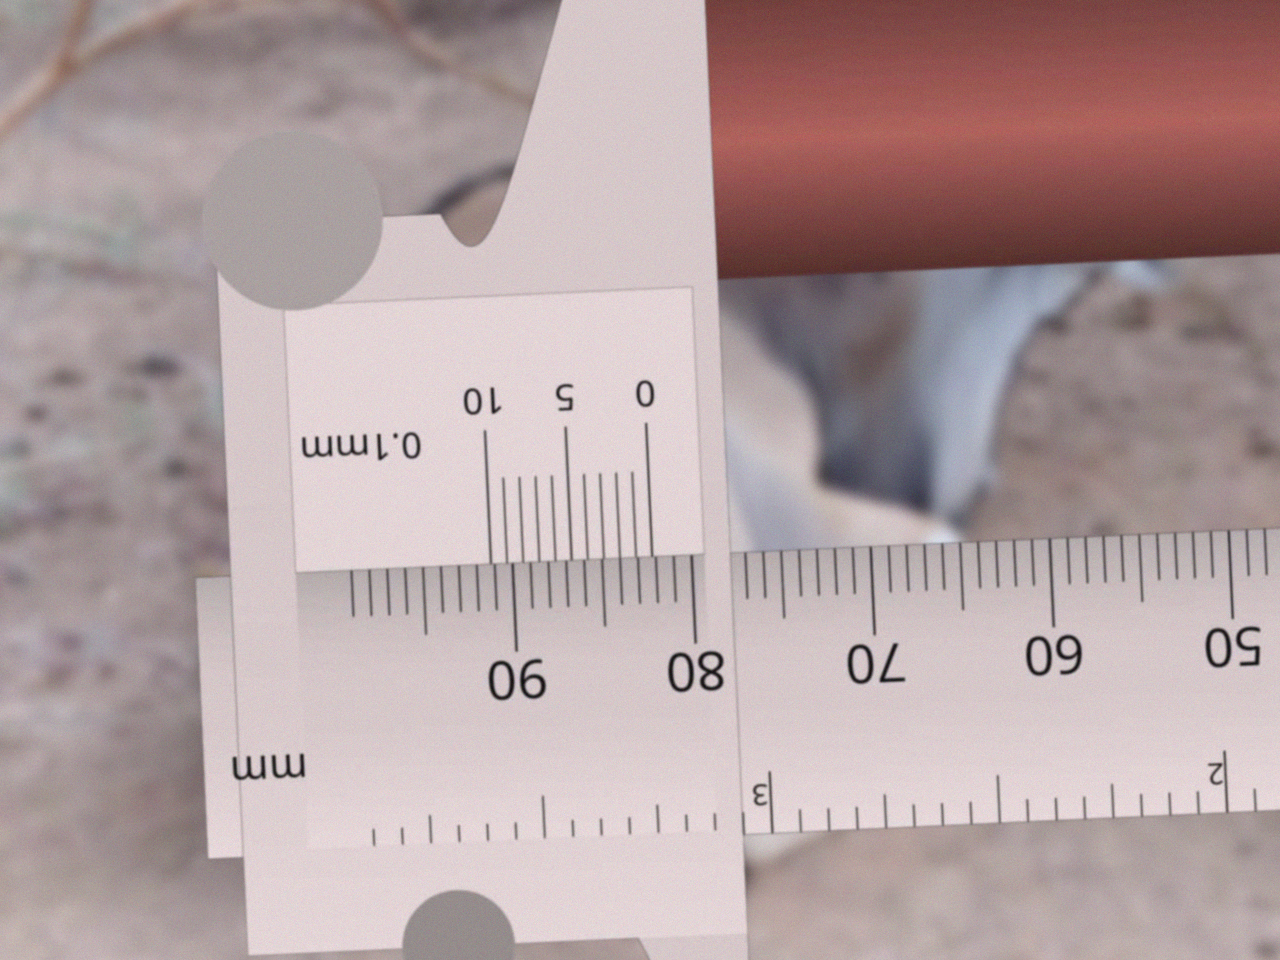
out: **82.2** mm
